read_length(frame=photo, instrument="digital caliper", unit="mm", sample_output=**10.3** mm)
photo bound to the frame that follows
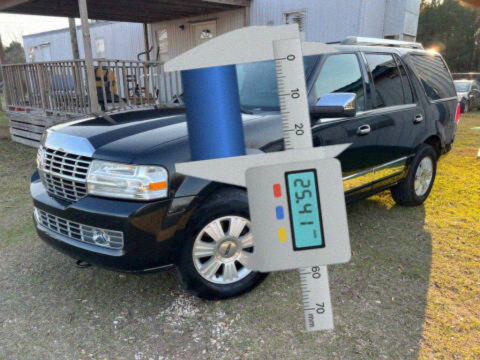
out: **25.41** mm
